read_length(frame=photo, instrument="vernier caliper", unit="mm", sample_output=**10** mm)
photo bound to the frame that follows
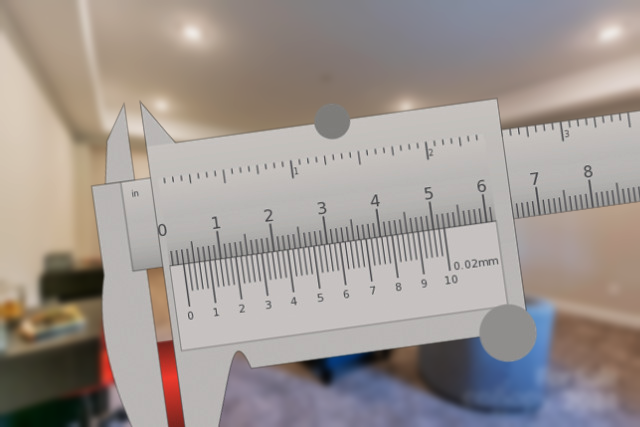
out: **3.0** mm
